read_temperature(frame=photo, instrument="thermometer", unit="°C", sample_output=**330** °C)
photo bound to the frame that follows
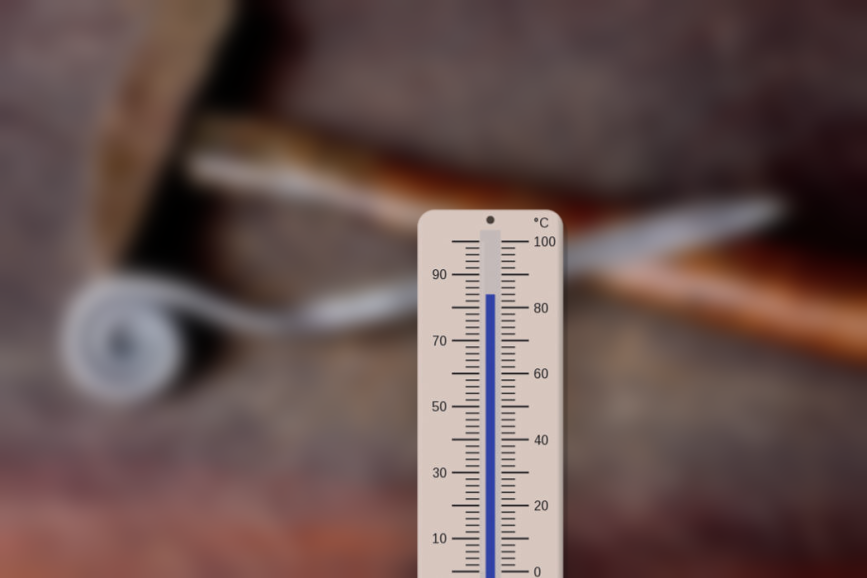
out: **84** °C
